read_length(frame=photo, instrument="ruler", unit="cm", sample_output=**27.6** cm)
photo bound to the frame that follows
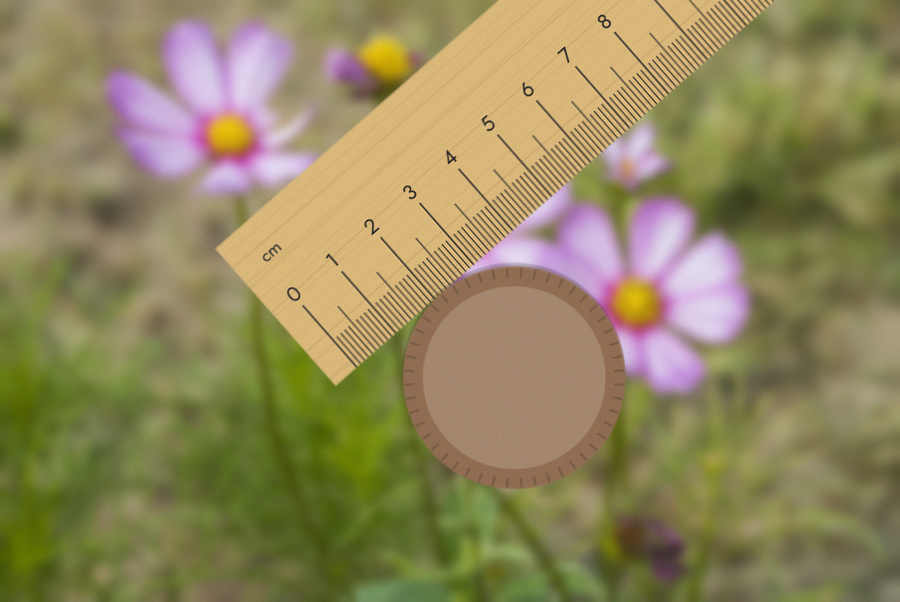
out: **4.3** cm
